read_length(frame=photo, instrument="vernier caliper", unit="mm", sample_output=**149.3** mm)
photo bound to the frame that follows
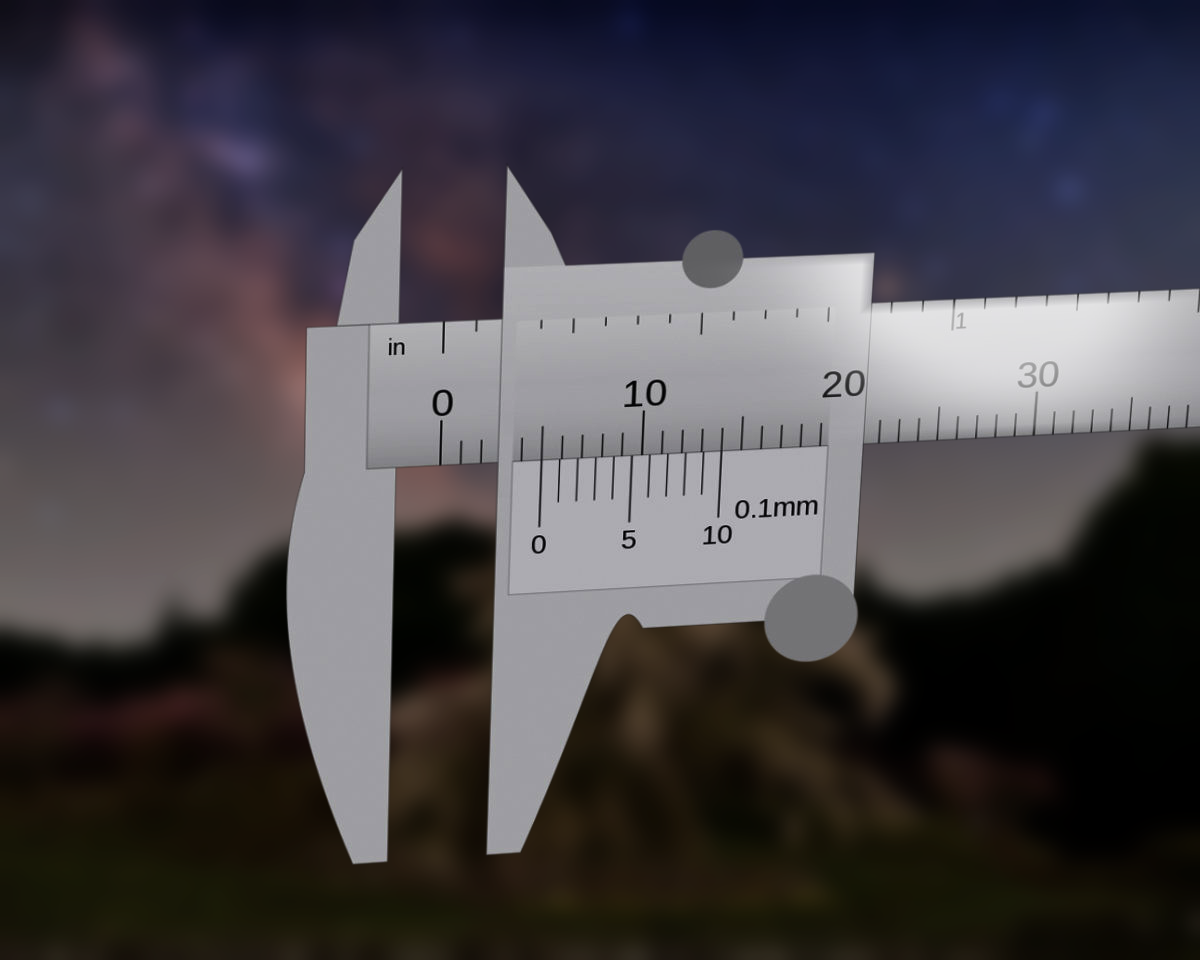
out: **5.0** mm
